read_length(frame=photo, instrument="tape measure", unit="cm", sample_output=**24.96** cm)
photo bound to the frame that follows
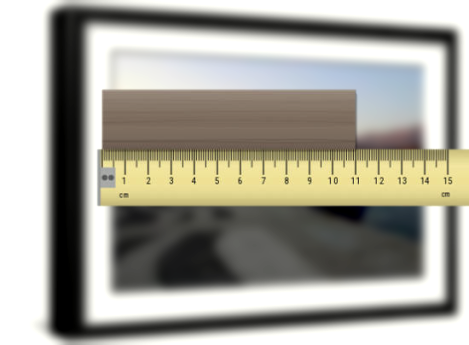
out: **11** cm
